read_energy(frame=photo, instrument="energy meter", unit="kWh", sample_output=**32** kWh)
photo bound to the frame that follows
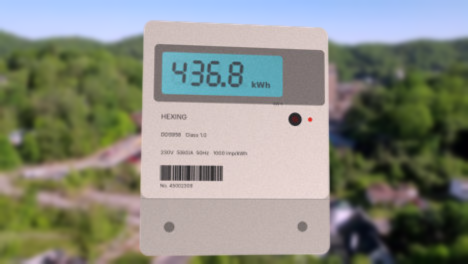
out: **436.8** kWh
